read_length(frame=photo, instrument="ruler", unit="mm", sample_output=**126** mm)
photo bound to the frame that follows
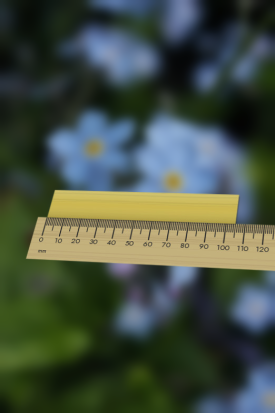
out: **105** mm
